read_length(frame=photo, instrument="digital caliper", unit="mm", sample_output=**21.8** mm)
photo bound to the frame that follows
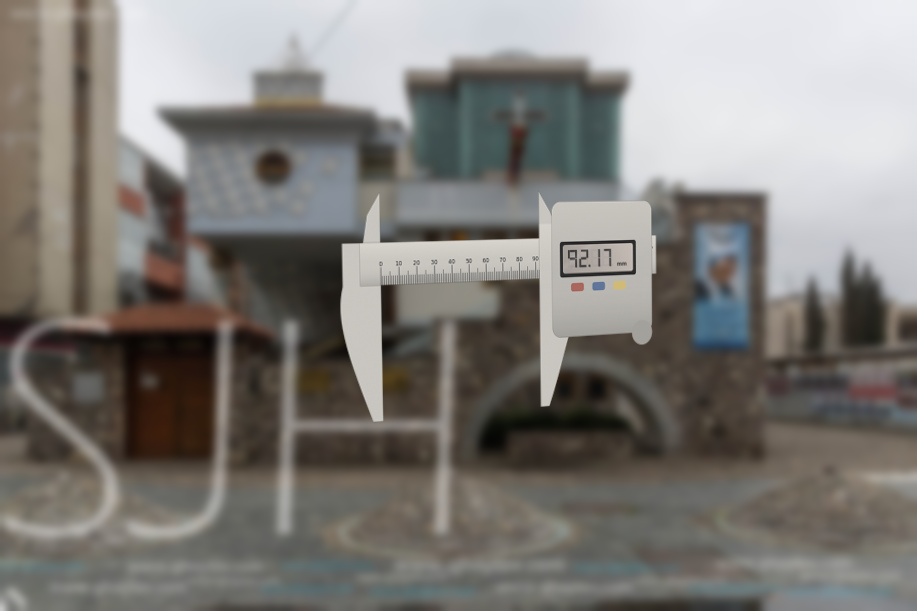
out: **92.17** mm
